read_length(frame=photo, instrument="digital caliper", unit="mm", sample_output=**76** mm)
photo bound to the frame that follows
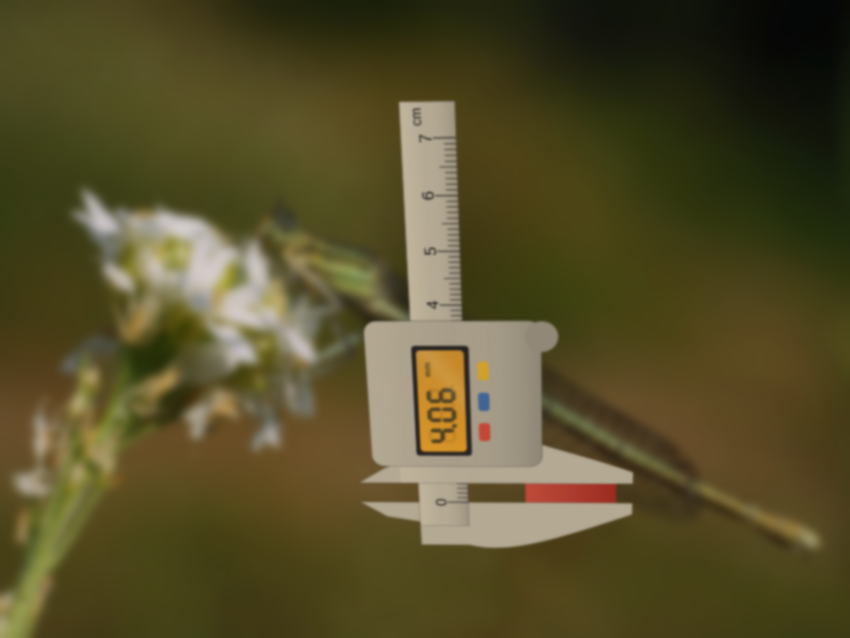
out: **4.06** mm
